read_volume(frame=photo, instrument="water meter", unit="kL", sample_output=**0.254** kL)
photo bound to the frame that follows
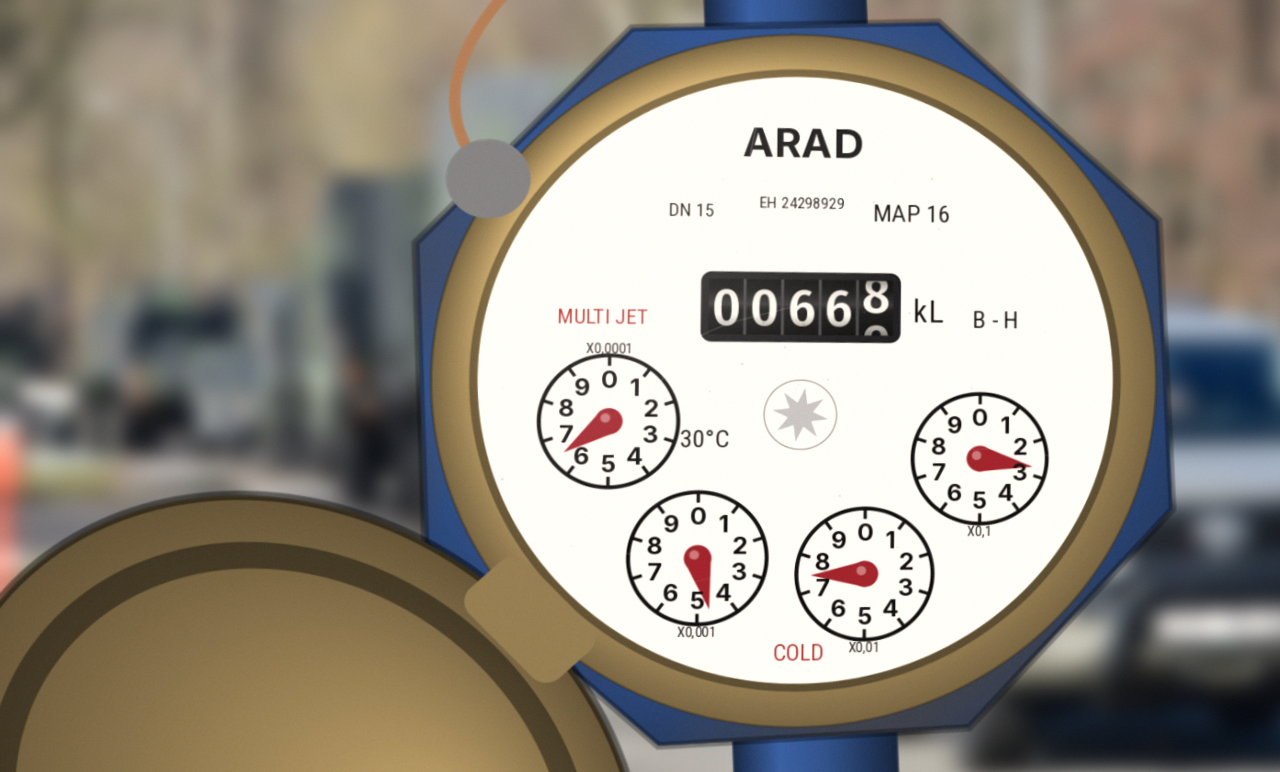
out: **668.2746** kL
